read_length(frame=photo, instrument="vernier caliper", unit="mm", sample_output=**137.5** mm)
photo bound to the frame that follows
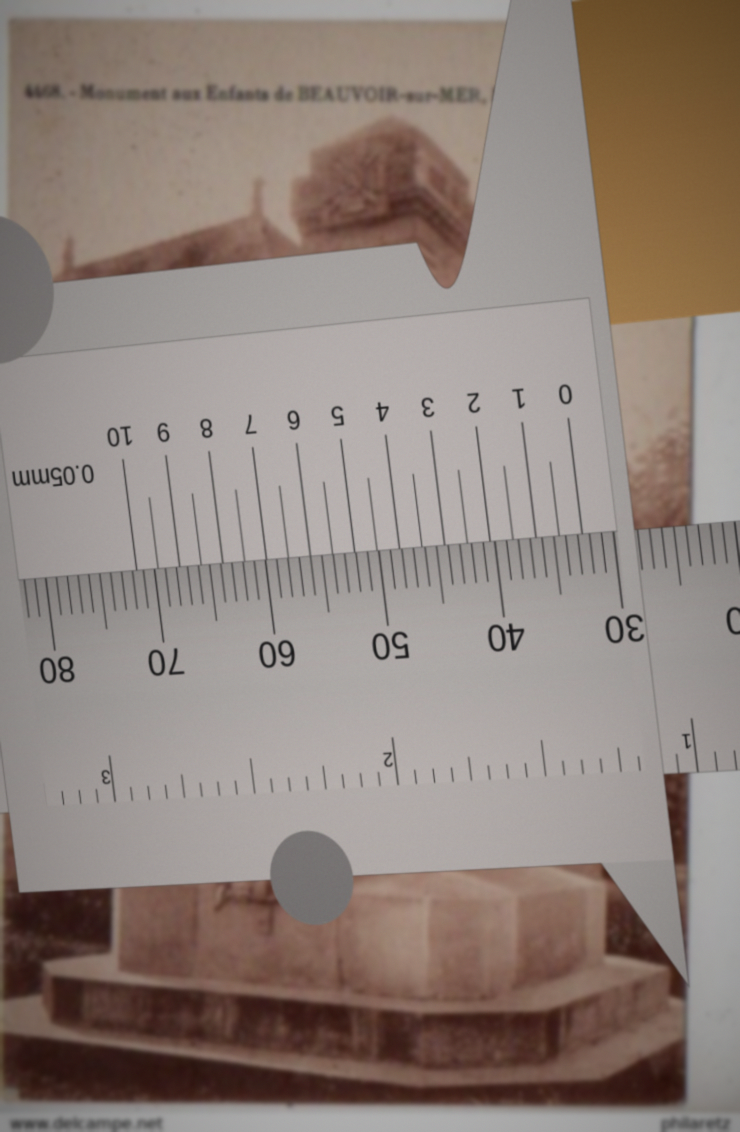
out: **32.6** mm
